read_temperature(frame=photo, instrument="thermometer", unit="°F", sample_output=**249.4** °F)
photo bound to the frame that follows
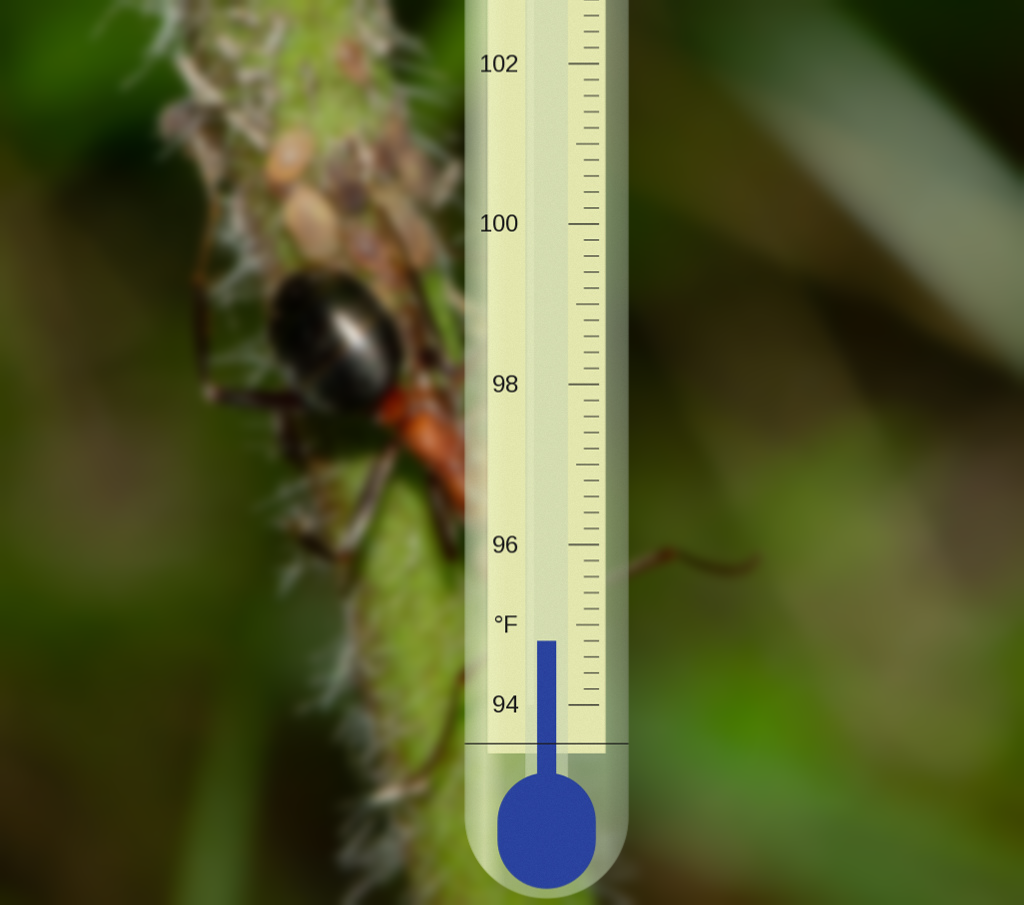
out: **94.8** °F
